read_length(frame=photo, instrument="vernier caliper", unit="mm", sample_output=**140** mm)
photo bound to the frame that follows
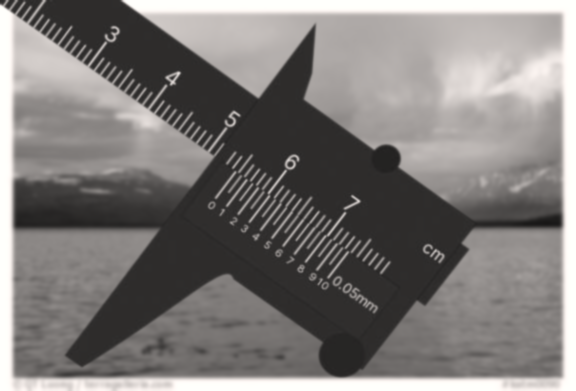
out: **54.6** mm
